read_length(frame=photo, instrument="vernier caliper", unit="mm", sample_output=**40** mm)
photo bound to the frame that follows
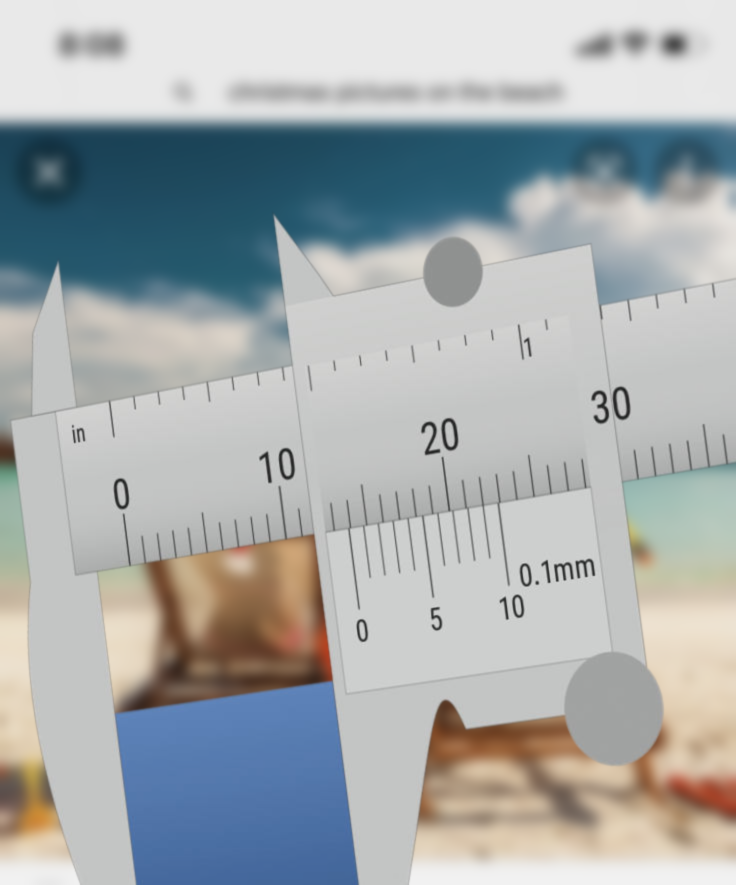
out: **13.9** mm
